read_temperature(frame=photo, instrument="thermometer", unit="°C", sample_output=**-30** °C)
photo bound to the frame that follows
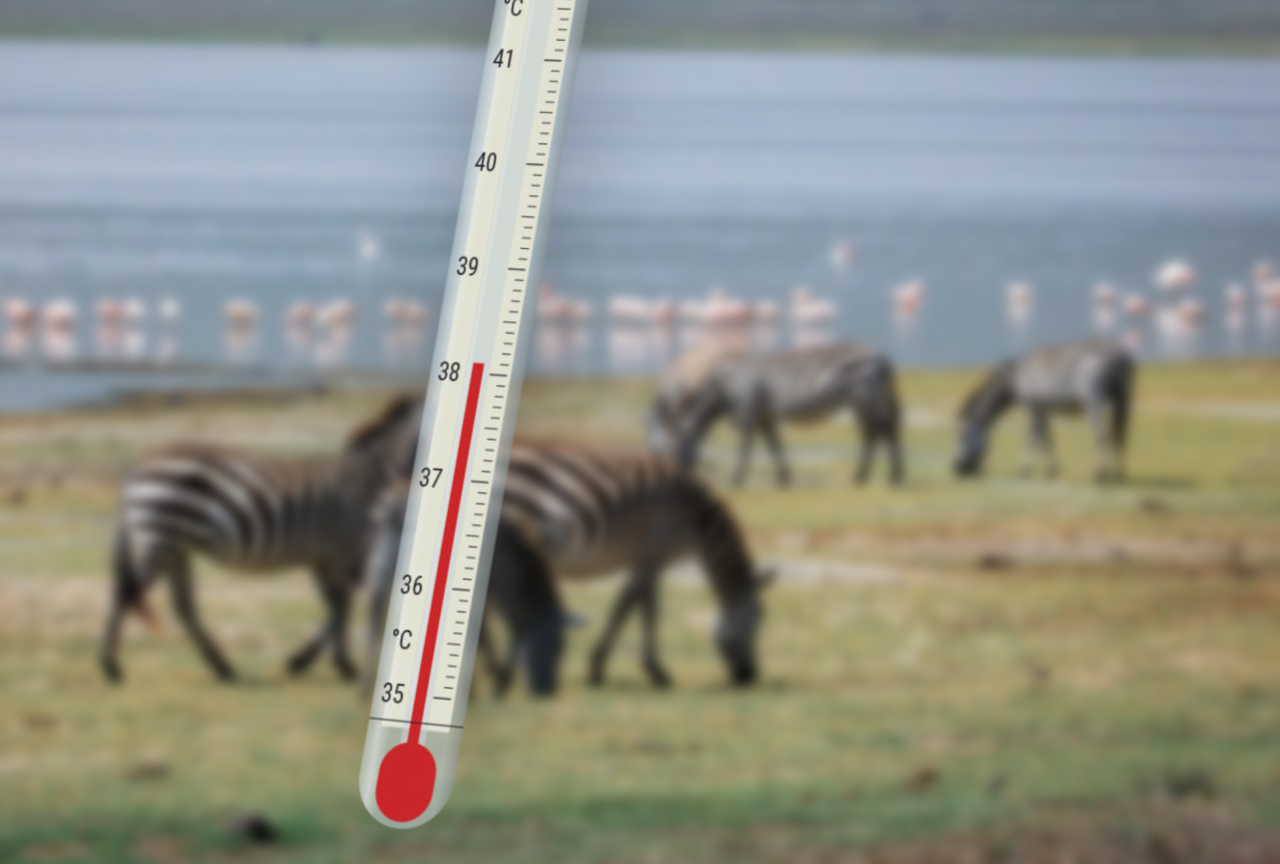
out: **38.1** °C
